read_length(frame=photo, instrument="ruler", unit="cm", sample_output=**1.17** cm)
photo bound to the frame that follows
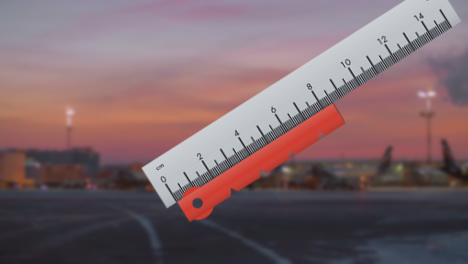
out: **8.5** cm
